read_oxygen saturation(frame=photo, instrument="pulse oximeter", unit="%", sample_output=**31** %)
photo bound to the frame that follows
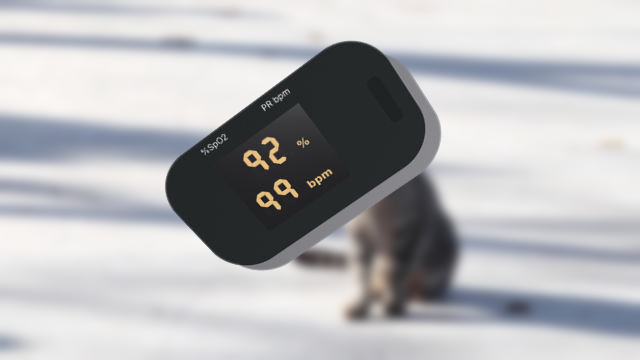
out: **92** %
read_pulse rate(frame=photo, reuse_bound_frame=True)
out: **99** bpm
